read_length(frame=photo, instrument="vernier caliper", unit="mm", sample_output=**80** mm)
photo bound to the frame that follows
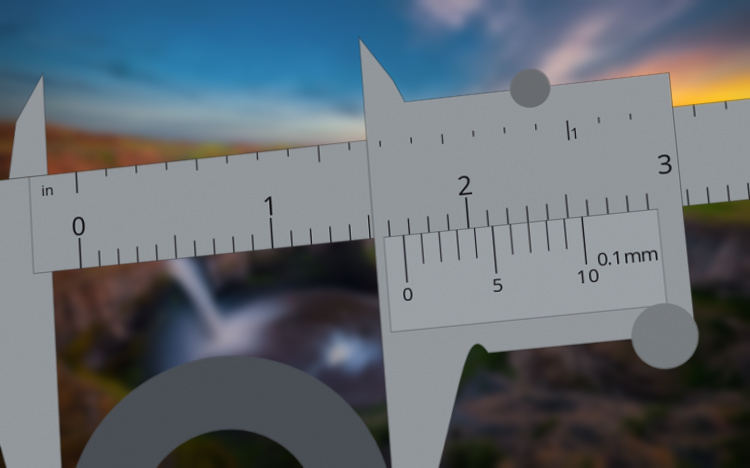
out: **16.7** mm
